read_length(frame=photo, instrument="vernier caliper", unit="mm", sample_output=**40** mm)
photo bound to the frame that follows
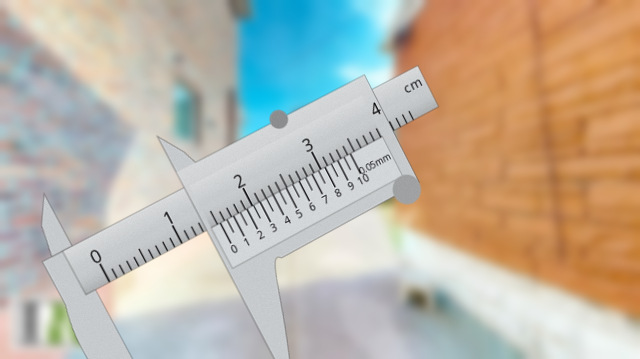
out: **15.4** mm
